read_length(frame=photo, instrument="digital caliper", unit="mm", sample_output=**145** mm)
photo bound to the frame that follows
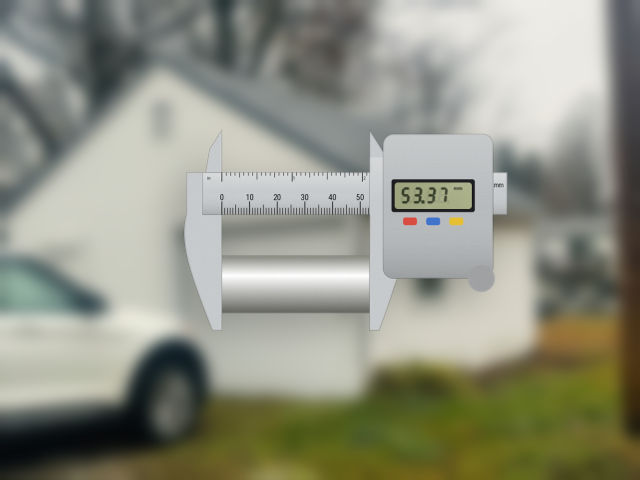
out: **53.37** mm
